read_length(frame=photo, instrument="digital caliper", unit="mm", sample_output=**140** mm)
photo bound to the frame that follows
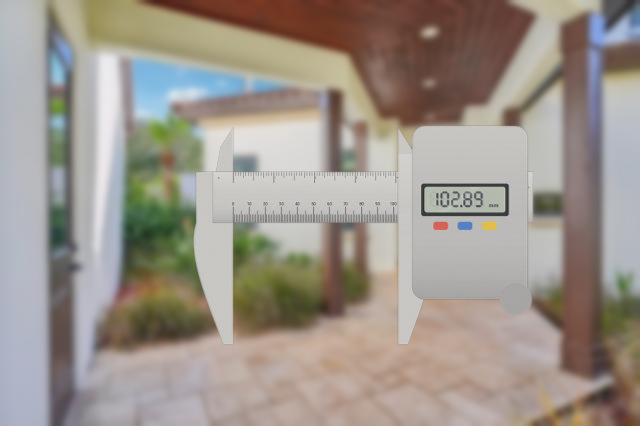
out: **102.89** mm
